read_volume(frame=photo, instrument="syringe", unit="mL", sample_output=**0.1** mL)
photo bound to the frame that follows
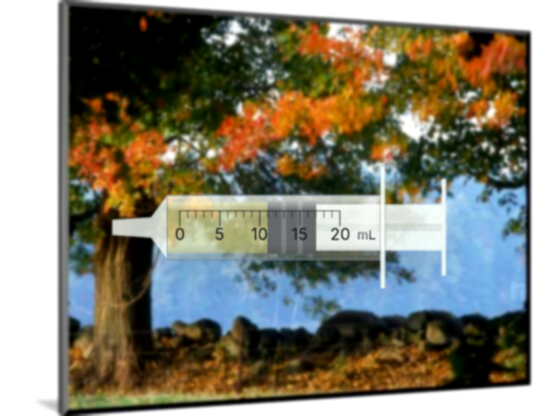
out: **11** mL
